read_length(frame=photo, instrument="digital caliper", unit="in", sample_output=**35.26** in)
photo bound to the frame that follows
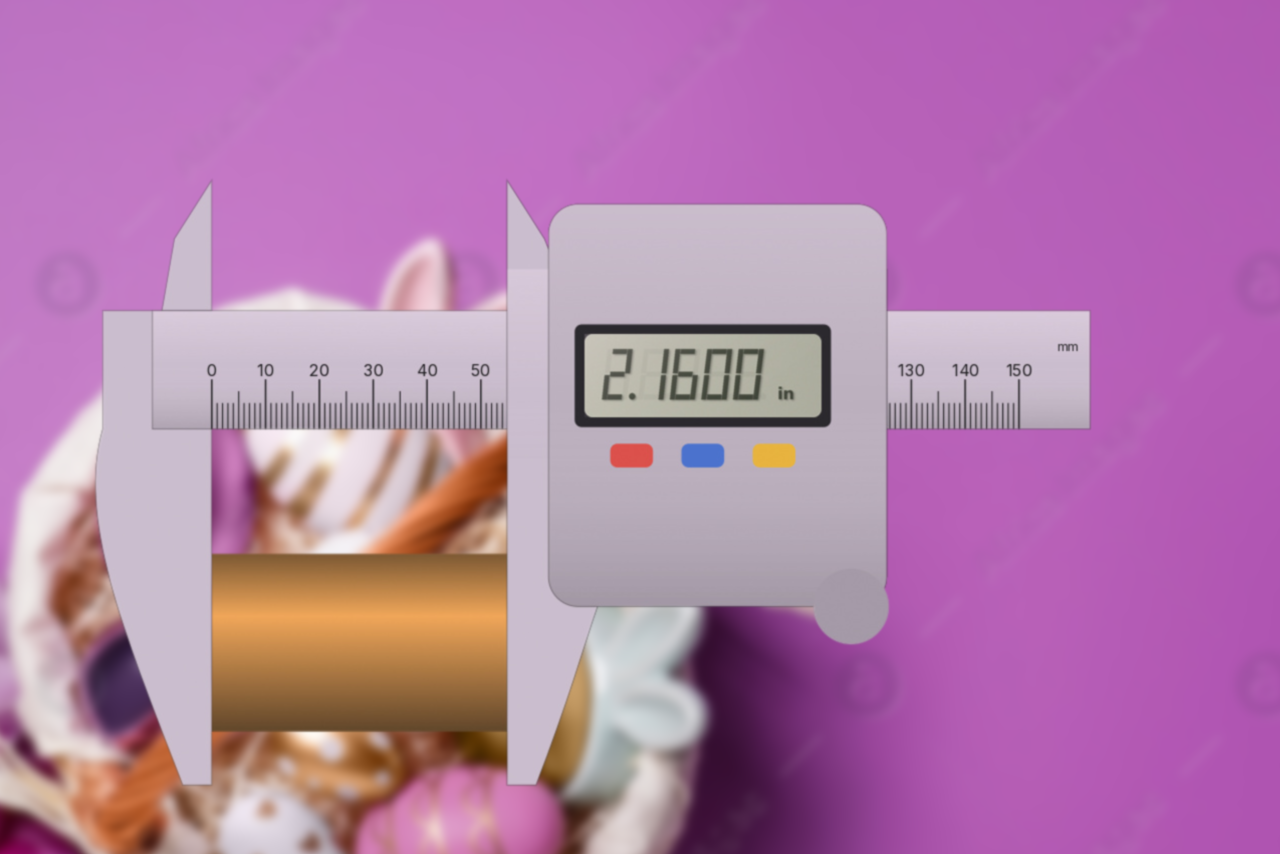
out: **2.1600** in
